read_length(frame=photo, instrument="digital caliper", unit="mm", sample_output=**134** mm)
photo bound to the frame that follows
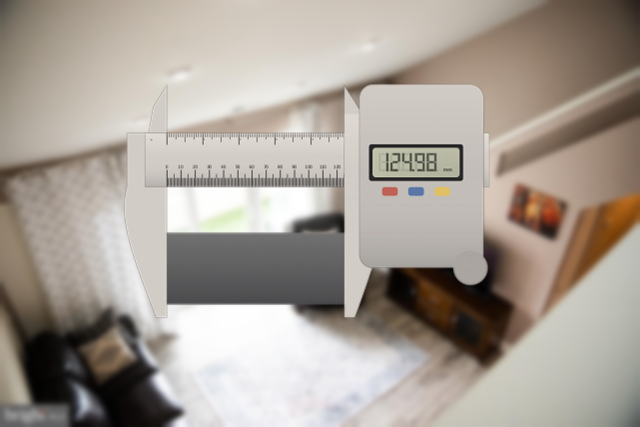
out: **124.98** mm
